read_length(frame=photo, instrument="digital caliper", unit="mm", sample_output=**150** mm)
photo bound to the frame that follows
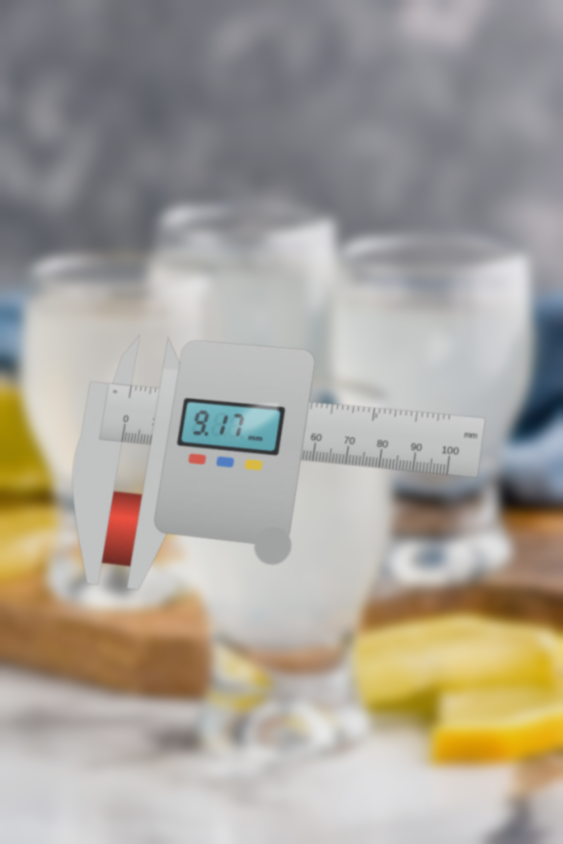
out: **9.17** mm
